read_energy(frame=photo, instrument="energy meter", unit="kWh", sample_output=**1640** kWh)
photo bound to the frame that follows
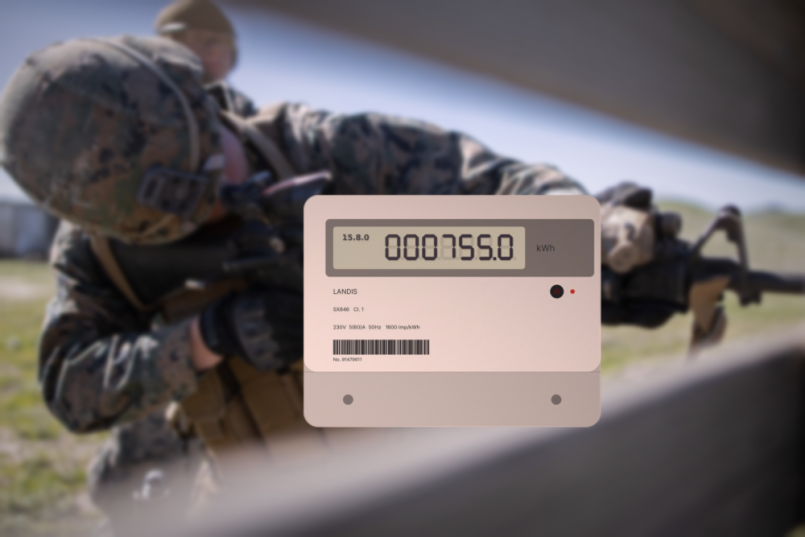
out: **755.0** kWh
